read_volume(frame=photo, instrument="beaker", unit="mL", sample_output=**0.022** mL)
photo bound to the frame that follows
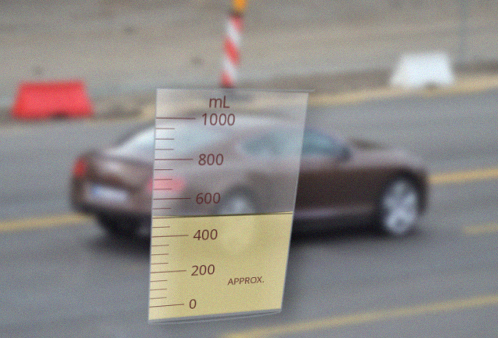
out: **500** mL
